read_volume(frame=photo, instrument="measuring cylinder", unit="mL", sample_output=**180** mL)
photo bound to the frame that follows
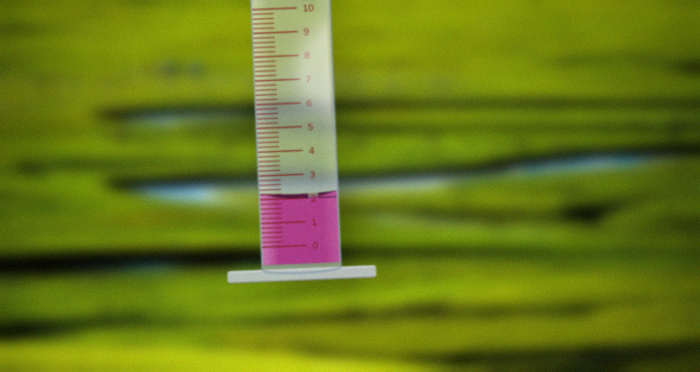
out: **2** mL
